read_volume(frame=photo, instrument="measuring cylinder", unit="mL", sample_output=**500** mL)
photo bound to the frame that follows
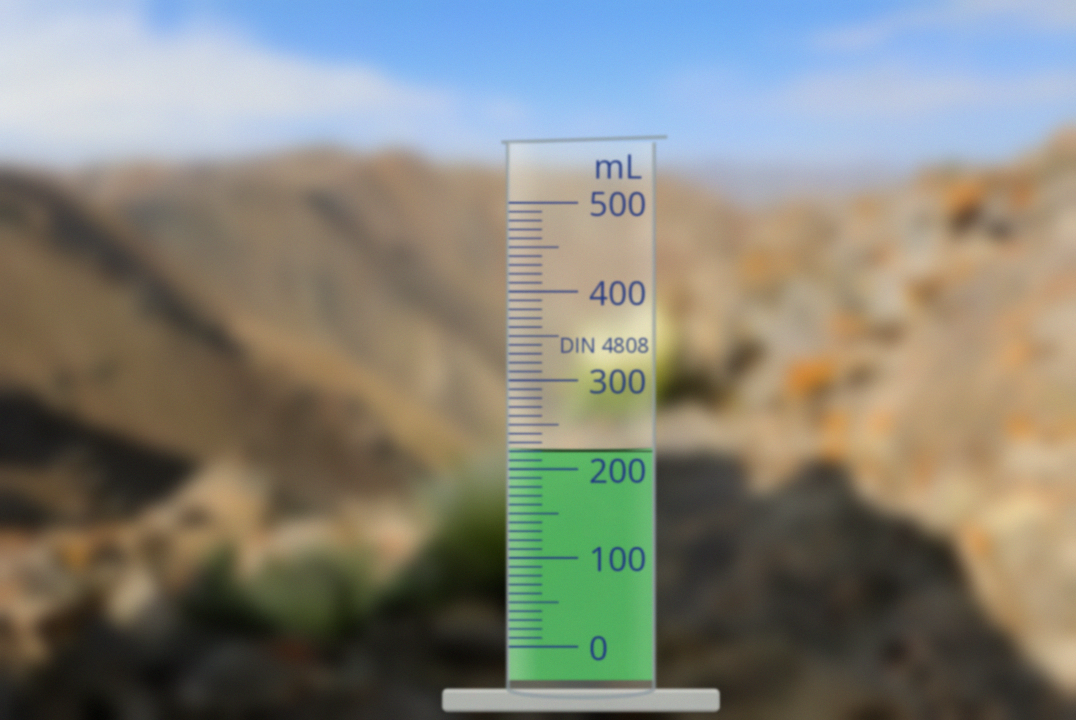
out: **220** mL
